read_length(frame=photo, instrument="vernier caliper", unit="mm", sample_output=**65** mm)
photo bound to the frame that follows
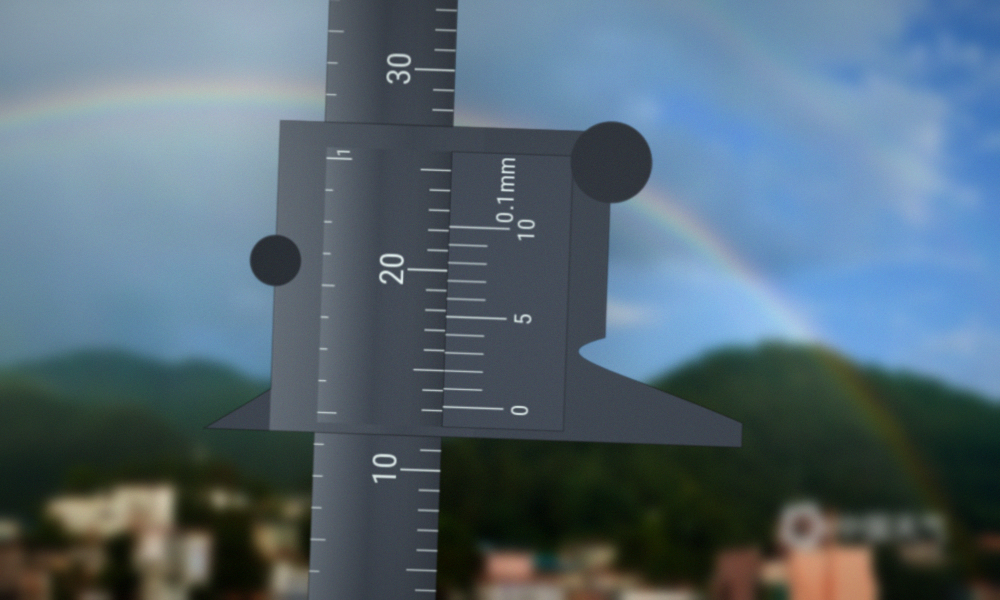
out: **13.2** mm
